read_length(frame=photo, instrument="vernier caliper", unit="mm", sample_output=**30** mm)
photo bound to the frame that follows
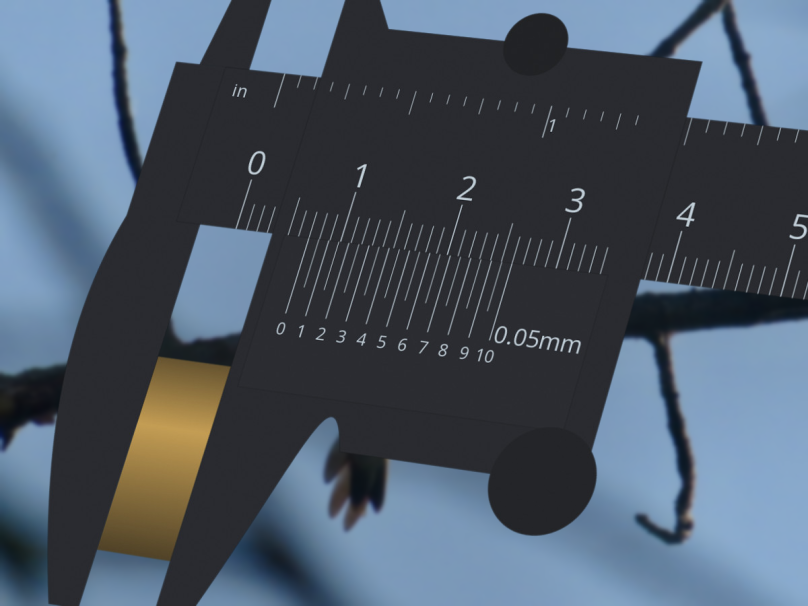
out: **7.0** mm
